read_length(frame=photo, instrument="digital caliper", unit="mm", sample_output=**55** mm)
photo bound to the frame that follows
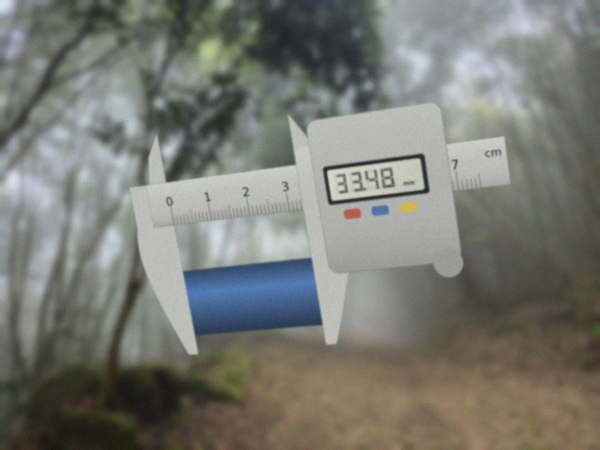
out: **33.48** mm
